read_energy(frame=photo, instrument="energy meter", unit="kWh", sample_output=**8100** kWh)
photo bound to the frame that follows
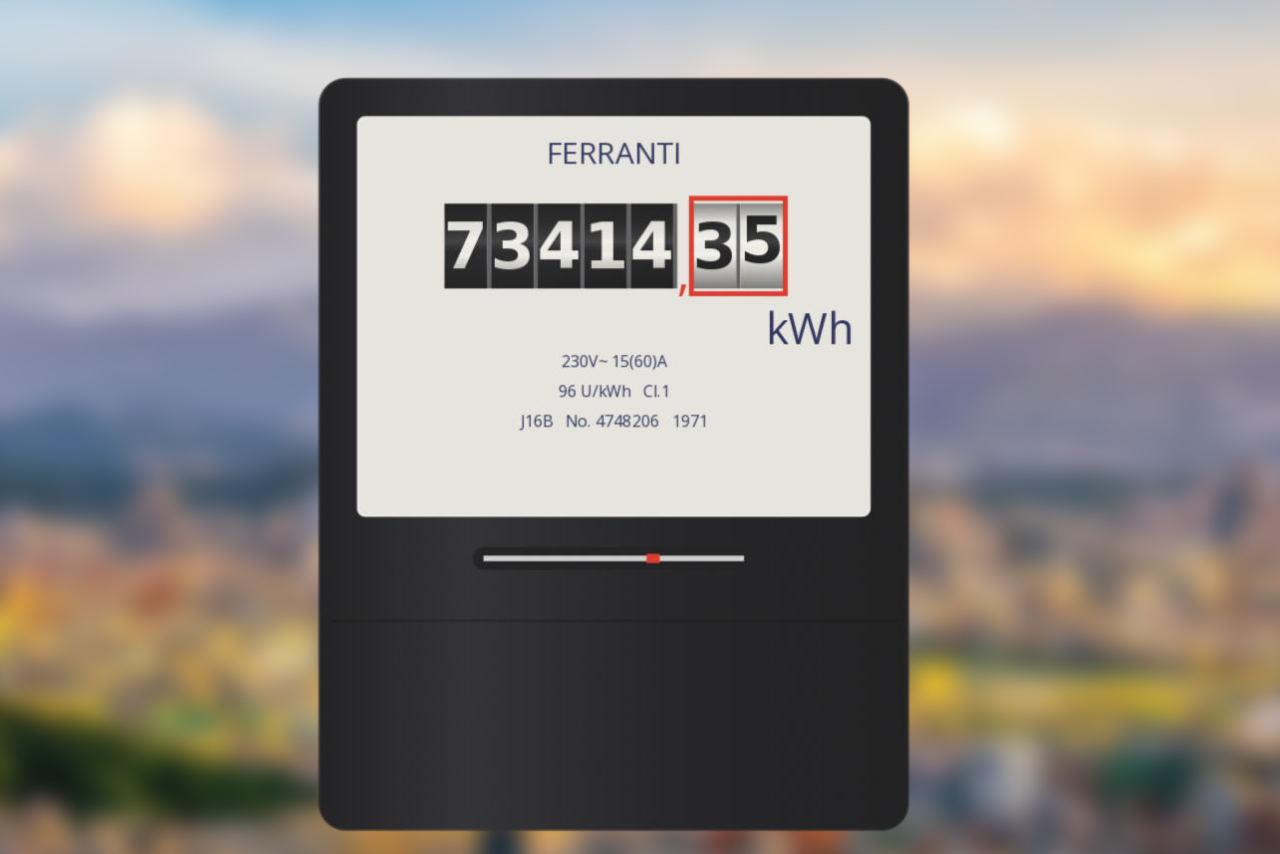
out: **73414.35** kWh
